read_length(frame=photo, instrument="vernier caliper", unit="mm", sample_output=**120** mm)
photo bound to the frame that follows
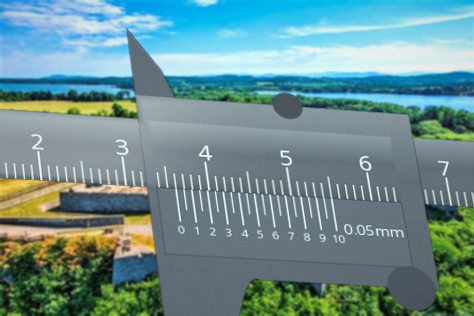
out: **36.0** mm
